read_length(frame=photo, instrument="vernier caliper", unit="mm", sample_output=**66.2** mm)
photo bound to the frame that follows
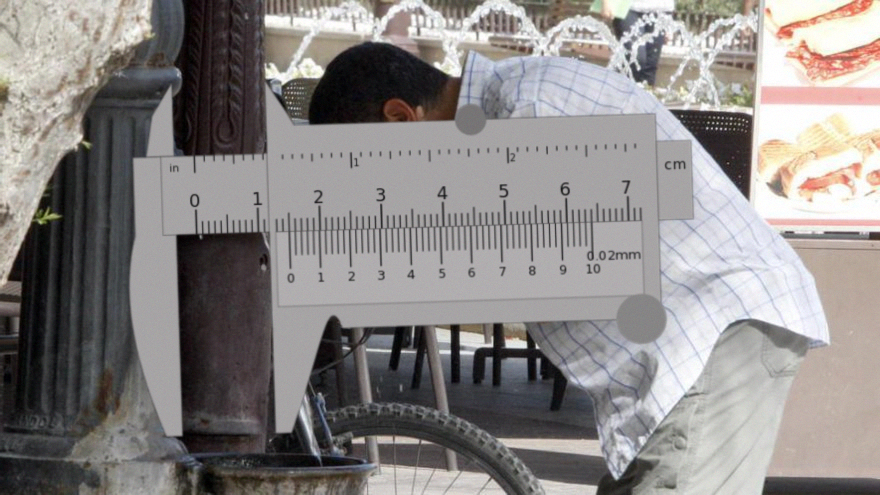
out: **15.0** mm
